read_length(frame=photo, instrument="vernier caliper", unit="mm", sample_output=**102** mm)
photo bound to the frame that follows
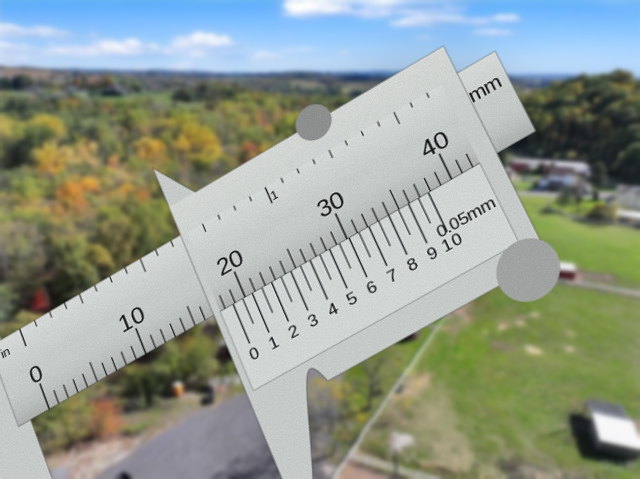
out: **18.8** mm
